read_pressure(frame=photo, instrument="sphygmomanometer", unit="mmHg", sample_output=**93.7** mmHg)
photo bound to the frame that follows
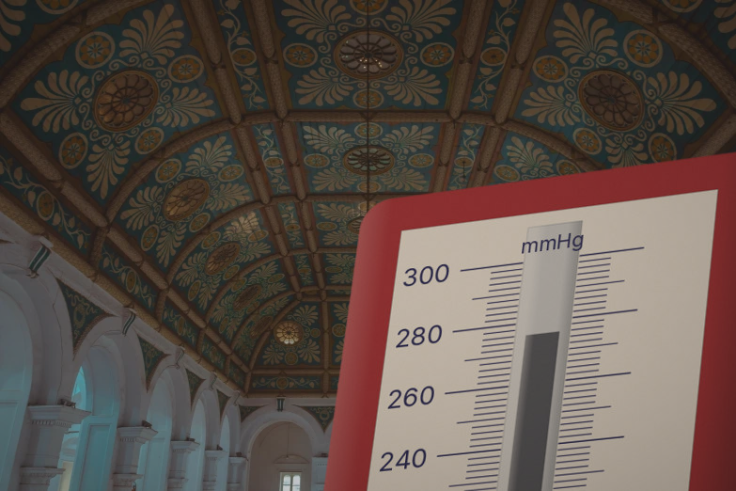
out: **276** mmHg
